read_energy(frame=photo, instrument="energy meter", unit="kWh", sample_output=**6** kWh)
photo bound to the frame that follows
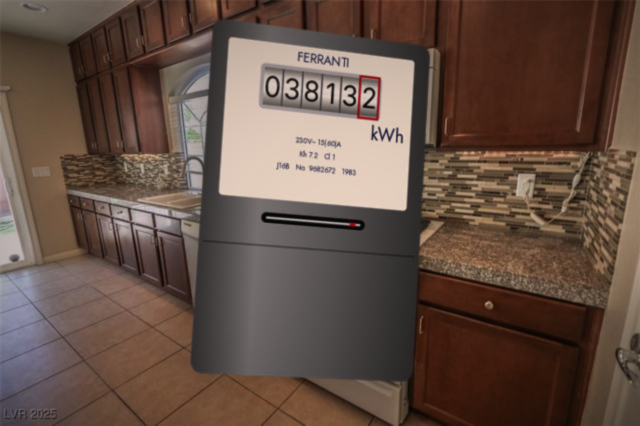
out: **3813.2** kWh
